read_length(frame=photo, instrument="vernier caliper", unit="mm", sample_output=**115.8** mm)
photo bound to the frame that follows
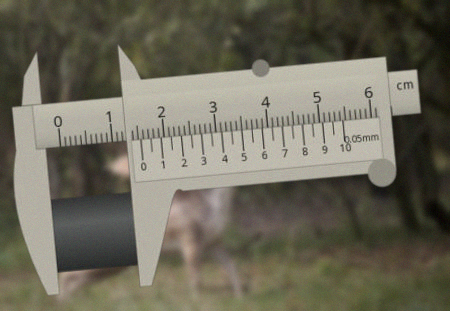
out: **15.5** mm
